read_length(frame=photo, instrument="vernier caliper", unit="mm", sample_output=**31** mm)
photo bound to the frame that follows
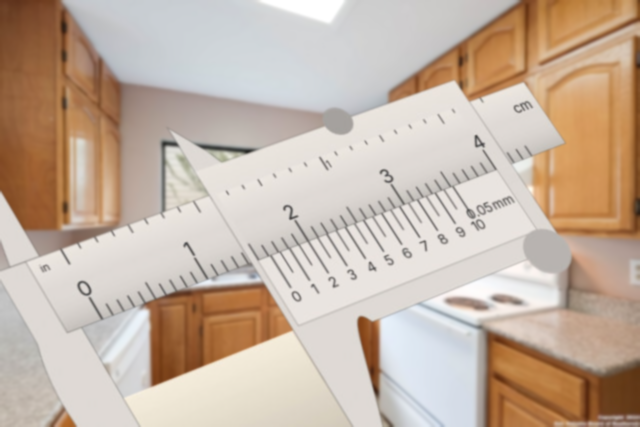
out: **16.2** mm
